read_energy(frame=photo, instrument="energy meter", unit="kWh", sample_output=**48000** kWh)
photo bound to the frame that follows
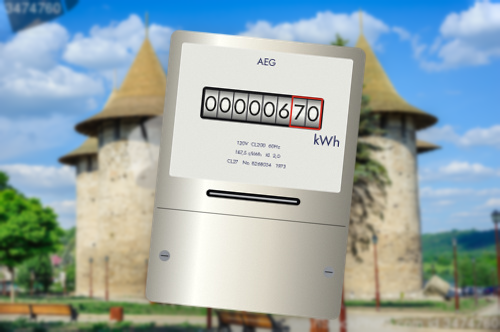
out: **6.70** kWh
